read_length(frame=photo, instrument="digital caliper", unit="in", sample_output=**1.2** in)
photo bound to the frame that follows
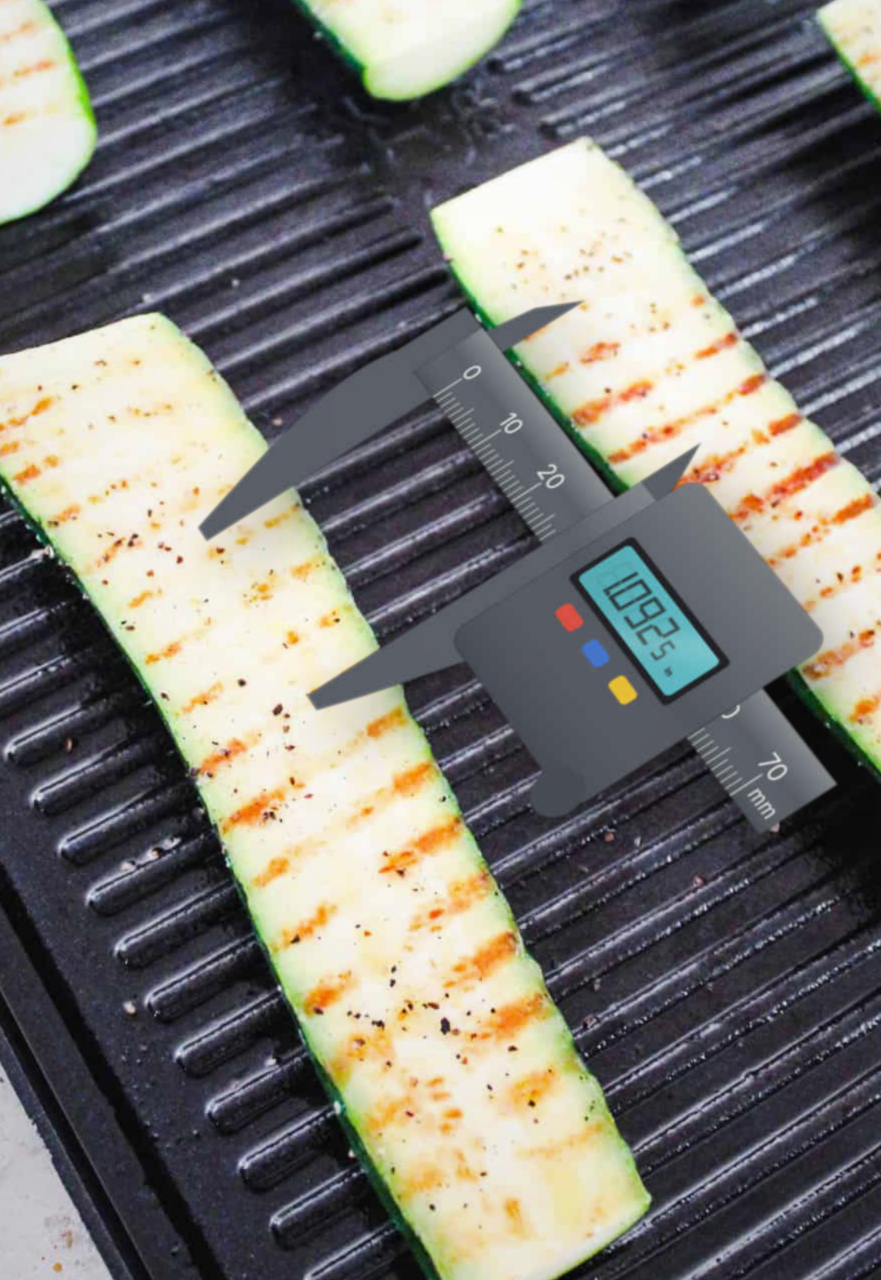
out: **1.0925** in
